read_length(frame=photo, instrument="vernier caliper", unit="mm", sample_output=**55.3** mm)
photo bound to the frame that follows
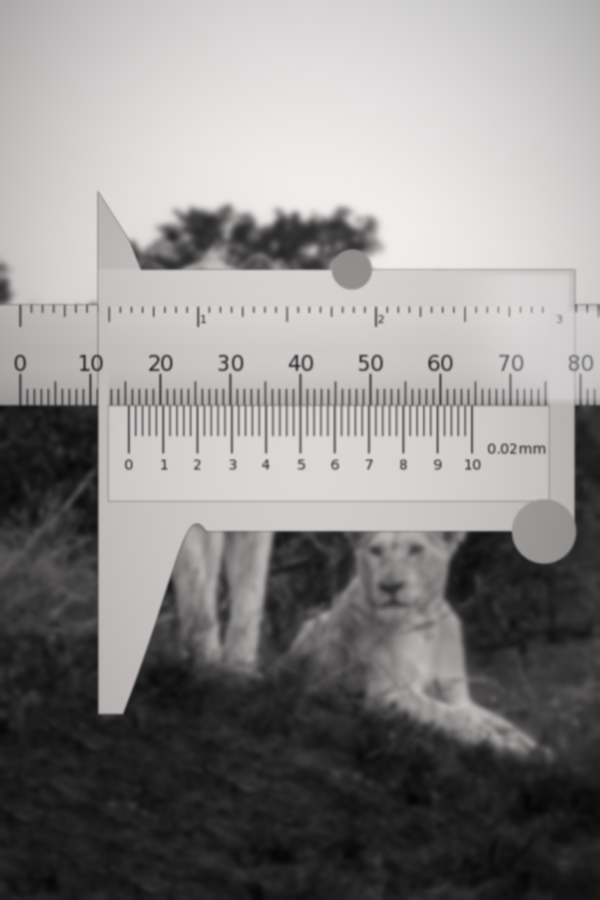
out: **15.5** mm
